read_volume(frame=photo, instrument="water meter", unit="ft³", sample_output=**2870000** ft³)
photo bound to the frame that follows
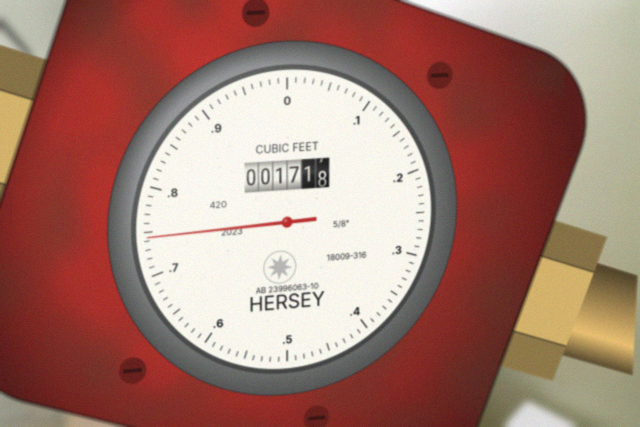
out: **1717.74** ft³
